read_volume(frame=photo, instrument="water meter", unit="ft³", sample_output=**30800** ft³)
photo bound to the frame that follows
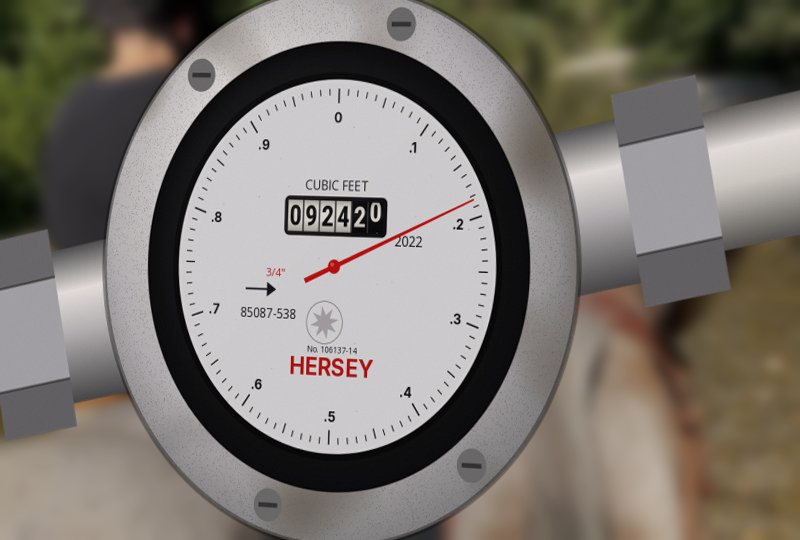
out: **92420.18** ft³
